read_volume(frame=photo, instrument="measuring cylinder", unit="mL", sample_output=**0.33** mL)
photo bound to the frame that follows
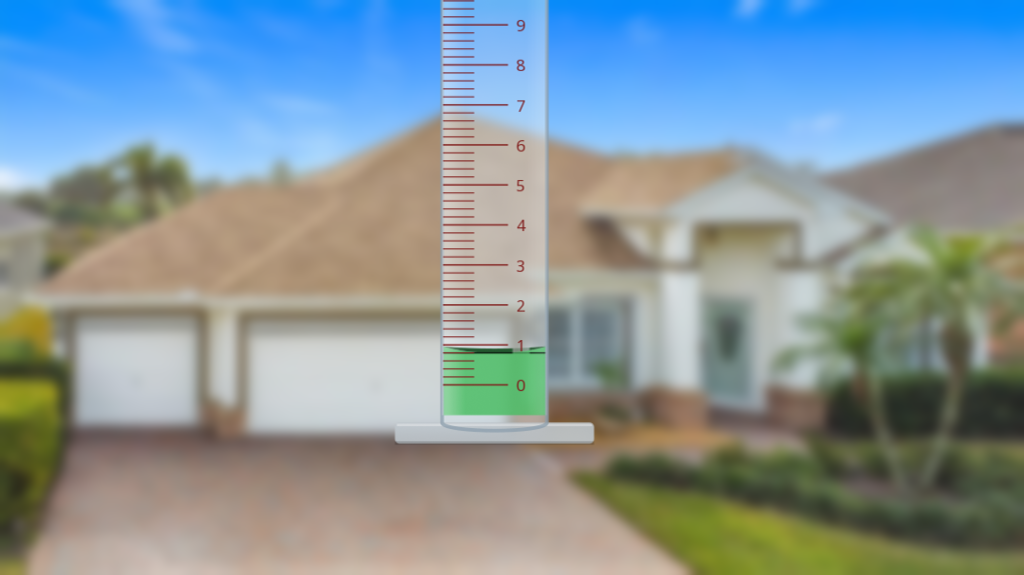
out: **0.8** mL
